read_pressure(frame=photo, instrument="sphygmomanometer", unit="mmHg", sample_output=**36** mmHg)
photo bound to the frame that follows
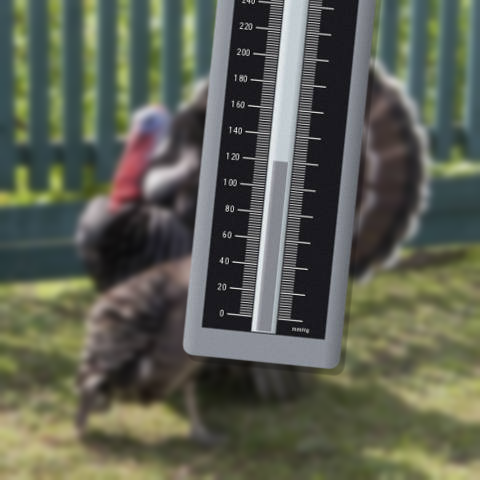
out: **120** mmHg
